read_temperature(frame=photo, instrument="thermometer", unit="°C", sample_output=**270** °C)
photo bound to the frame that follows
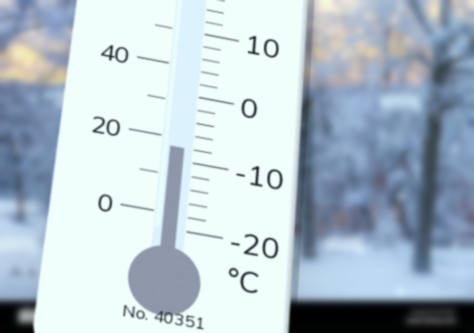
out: **-8** °C
